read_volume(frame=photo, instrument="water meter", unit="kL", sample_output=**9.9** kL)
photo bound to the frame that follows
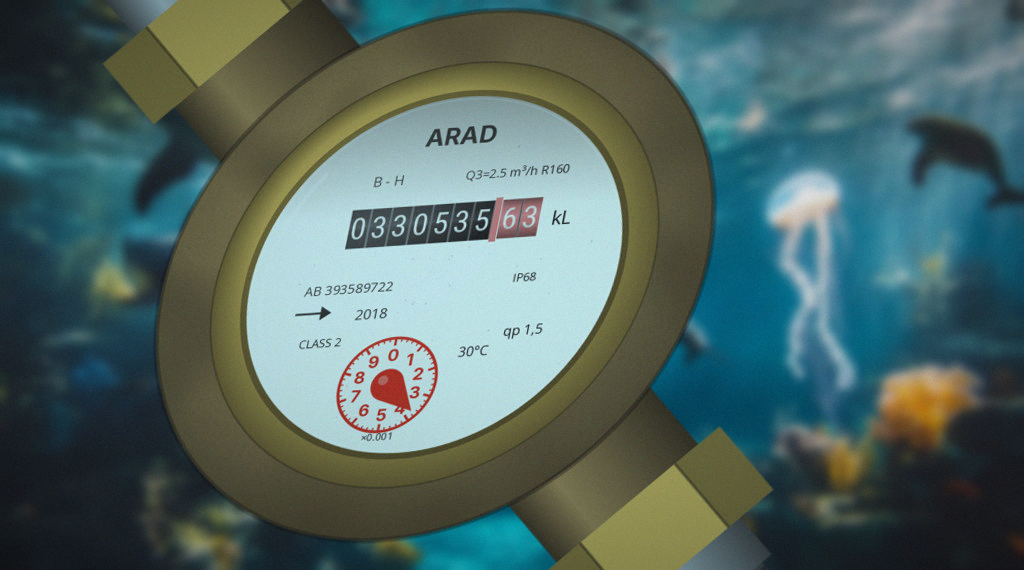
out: **330535.633** kL
